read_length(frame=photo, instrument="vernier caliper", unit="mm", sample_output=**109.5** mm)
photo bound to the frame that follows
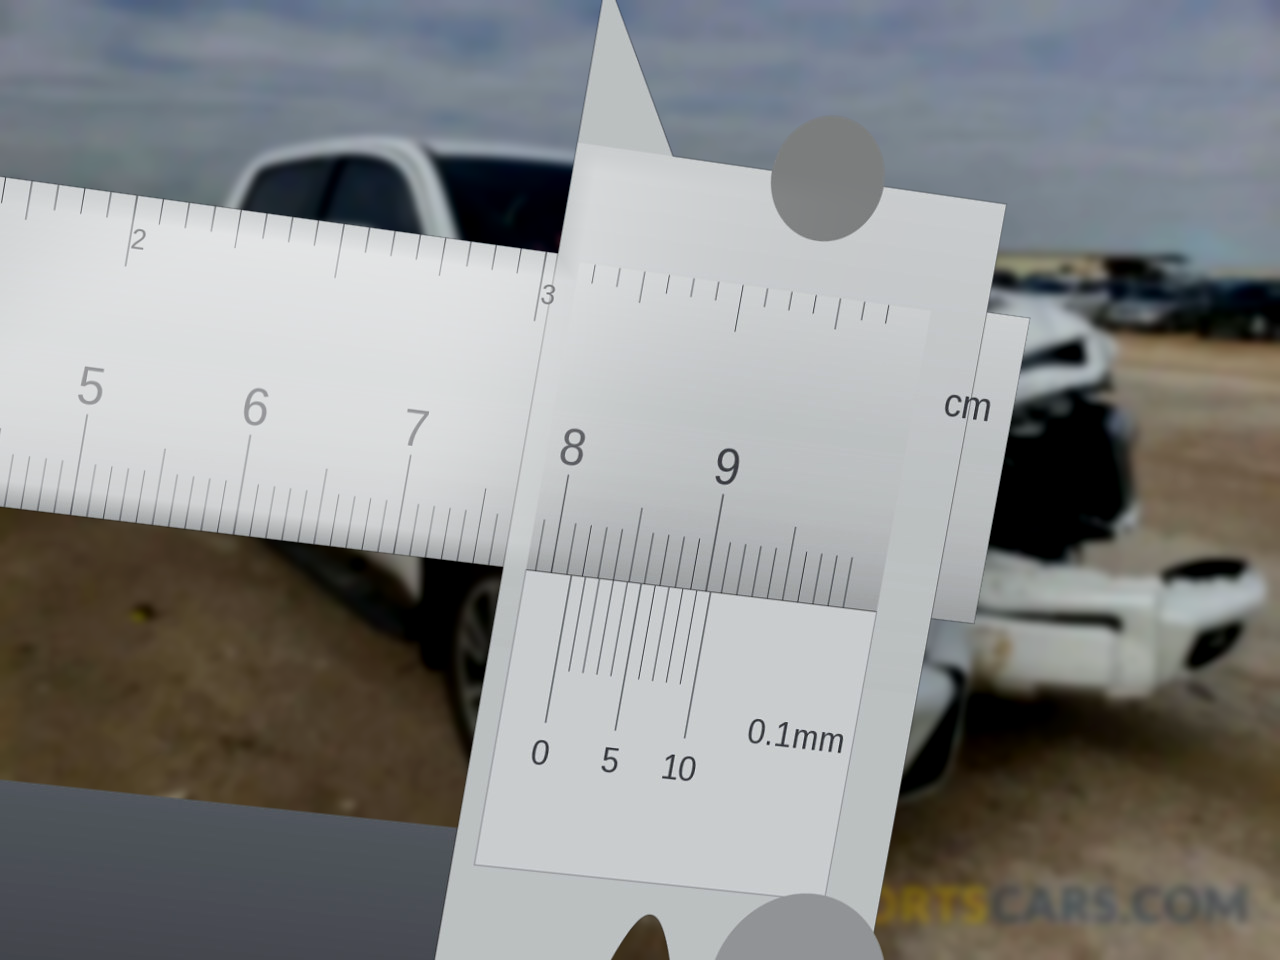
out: **81.3** mm
